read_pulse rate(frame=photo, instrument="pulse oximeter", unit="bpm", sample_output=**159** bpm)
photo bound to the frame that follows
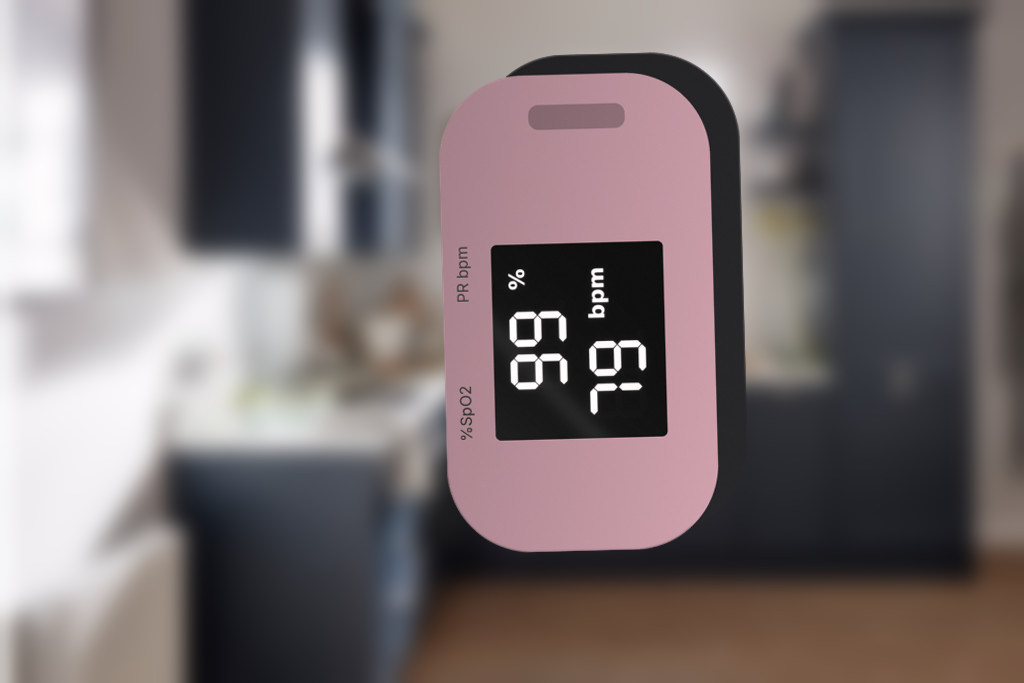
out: **79** bpm
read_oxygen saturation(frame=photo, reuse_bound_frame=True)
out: **99** %
